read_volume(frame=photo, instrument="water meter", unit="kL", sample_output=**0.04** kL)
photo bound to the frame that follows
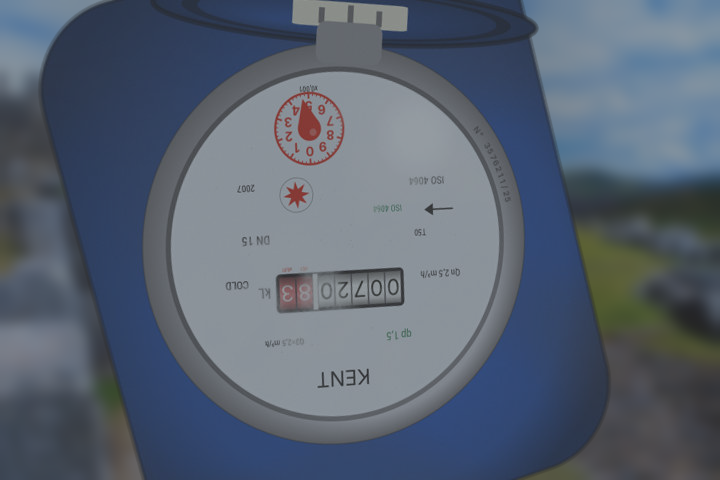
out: **720.834** kL
